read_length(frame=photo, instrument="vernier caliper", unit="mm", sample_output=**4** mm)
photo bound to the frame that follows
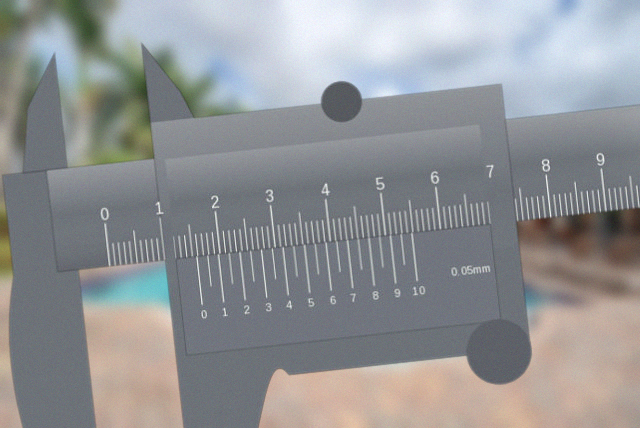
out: **15.8** mm
